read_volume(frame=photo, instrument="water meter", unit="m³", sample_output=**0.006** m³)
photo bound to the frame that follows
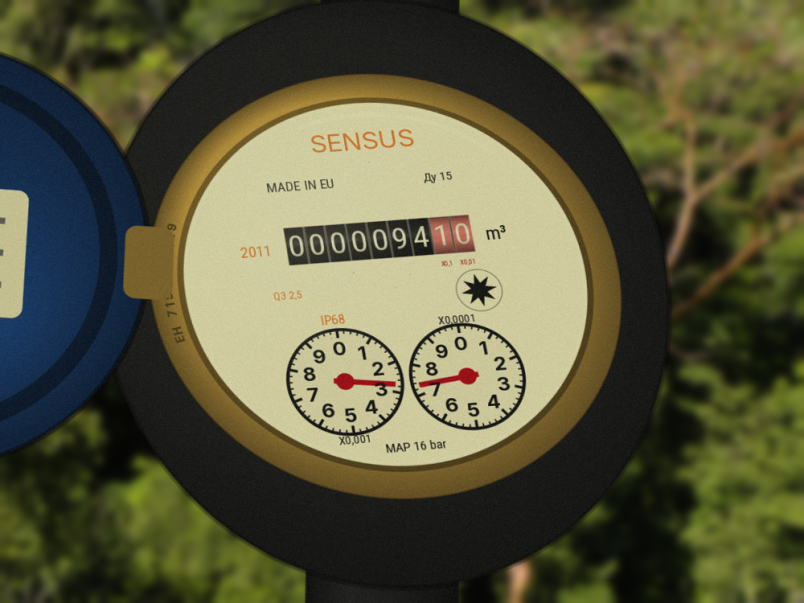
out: **94.1027** m³
